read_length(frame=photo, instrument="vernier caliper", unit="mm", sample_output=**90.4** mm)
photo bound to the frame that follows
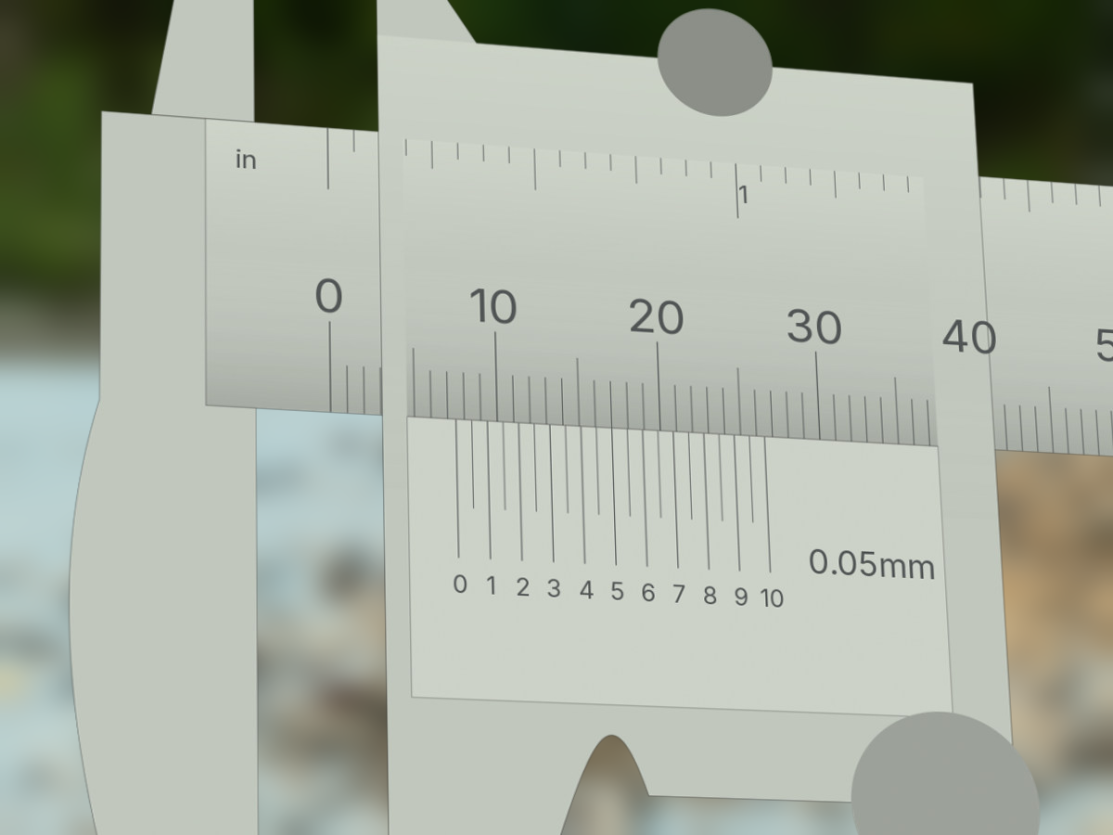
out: **7.5** mm
